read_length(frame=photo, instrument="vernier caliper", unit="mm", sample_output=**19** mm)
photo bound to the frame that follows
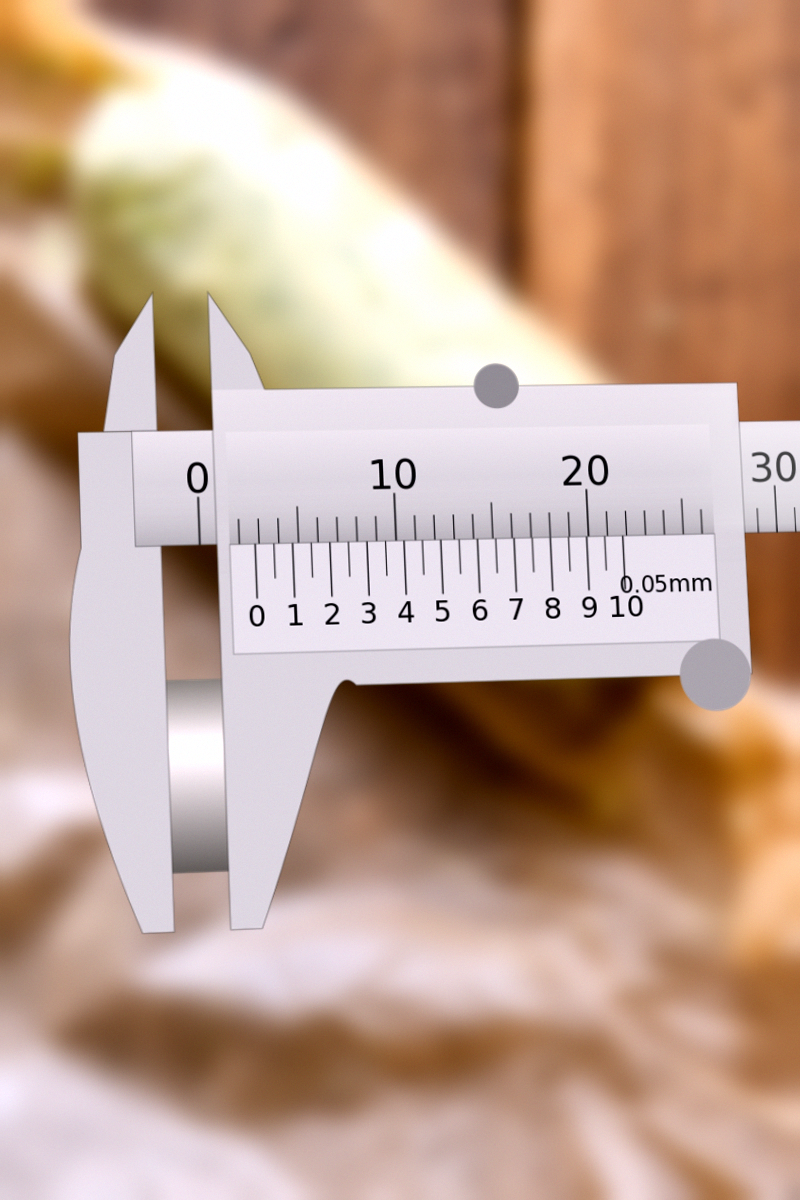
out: **2.8** mm
